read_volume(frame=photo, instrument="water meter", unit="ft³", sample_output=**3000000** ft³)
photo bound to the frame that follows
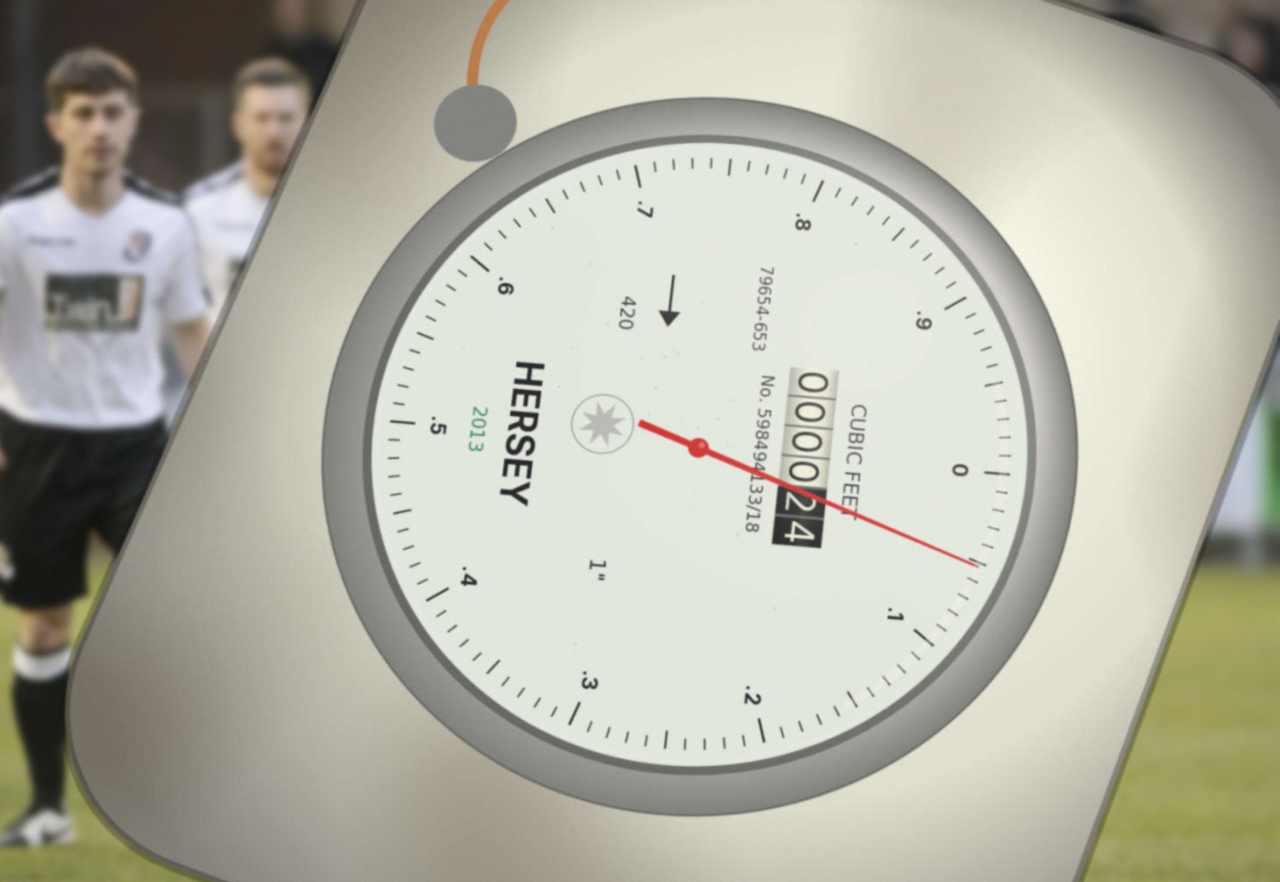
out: **24.05** ft³
